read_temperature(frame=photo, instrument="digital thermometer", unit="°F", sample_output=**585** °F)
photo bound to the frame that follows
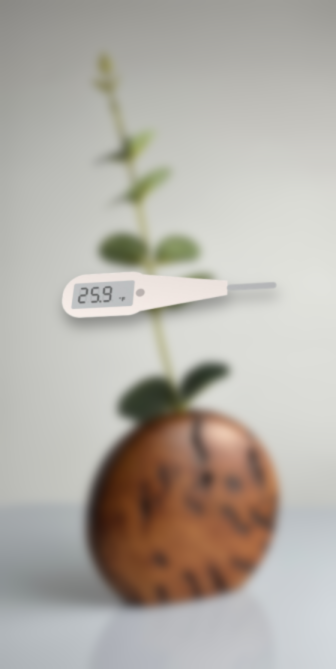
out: **25.9** °F
